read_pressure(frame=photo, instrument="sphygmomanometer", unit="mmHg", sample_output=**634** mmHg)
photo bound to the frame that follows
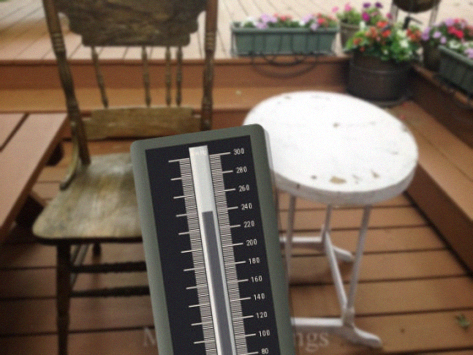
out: **240** mmHg
